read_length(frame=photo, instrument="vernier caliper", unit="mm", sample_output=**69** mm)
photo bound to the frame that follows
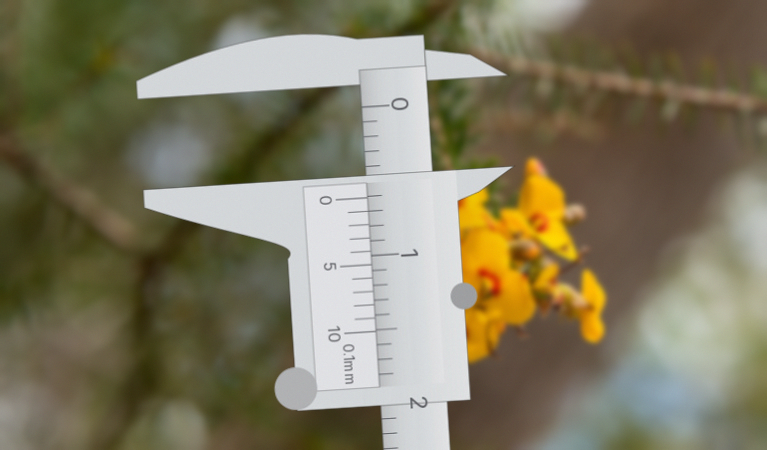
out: **6.1** mm
